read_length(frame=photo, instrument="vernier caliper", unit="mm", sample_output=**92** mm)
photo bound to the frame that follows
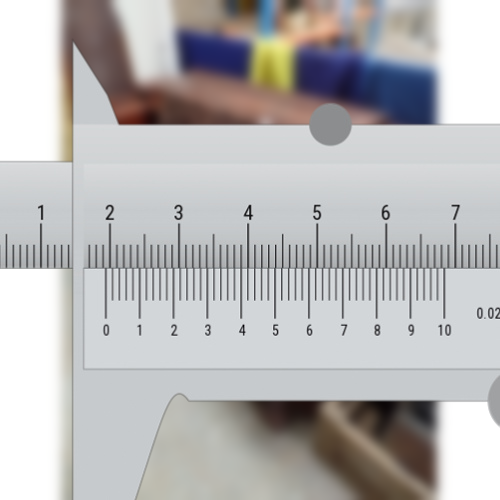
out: **19.4** mm
